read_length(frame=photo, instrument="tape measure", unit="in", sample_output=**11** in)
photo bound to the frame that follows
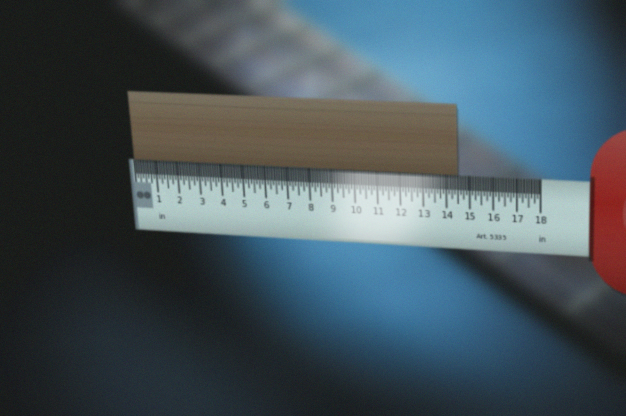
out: **14.5** in
